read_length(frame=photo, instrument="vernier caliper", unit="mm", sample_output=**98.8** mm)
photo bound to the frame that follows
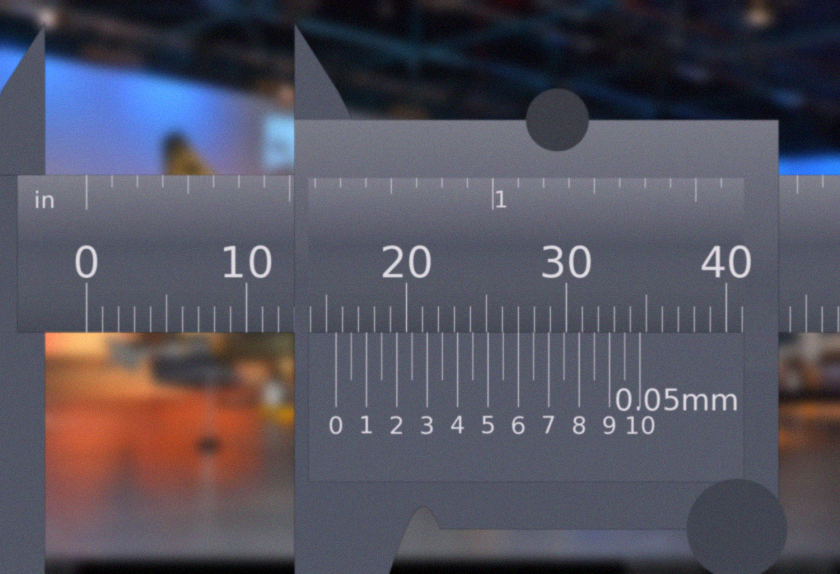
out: **15.6** mm
